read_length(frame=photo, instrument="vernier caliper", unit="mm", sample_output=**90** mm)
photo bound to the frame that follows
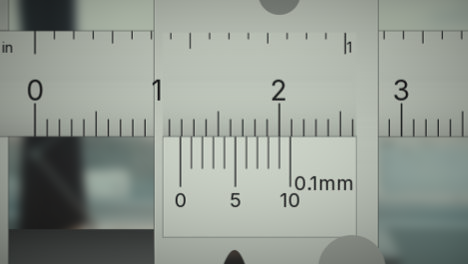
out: **11.9** mm
